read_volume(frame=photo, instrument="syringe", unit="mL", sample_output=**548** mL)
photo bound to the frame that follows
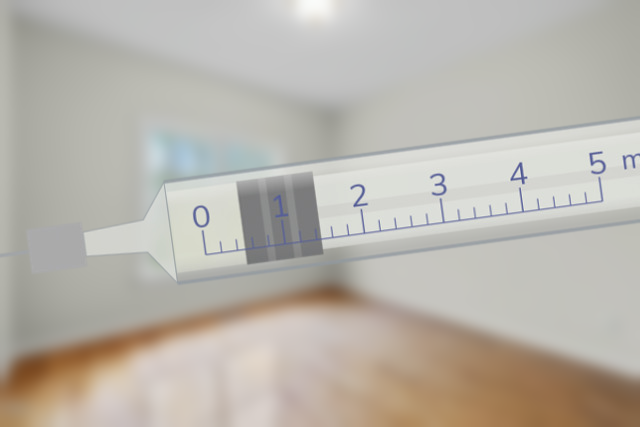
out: **0.5** mL
